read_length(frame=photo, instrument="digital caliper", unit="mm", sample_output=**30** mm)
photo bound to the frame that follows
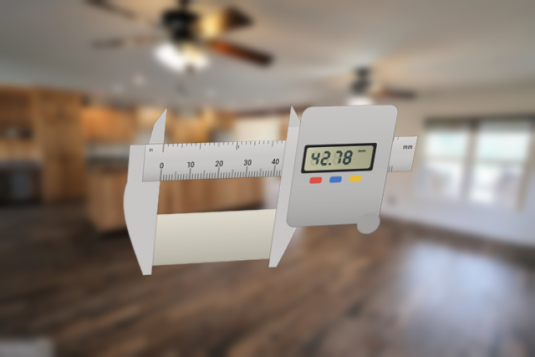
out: **42.78** mm
